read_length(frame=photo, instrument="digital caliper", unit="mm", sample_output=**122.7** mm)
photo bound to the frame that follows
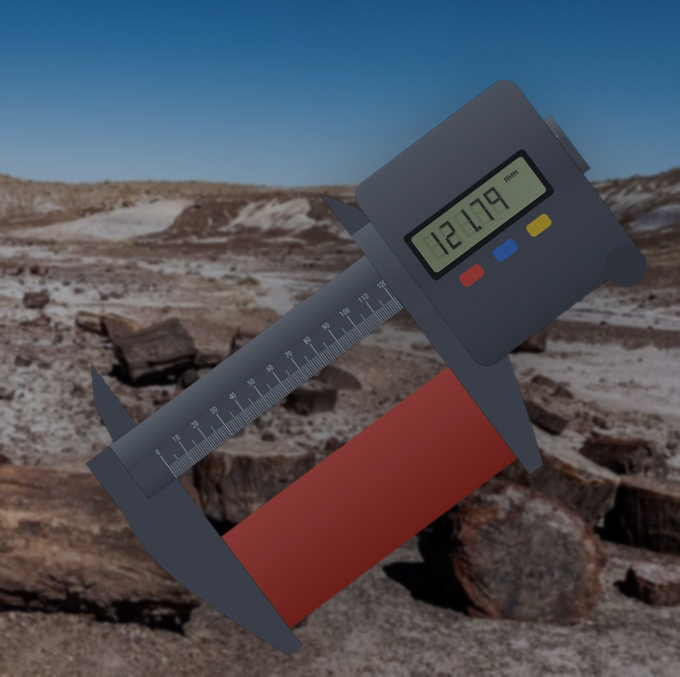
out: **121.79** mm
